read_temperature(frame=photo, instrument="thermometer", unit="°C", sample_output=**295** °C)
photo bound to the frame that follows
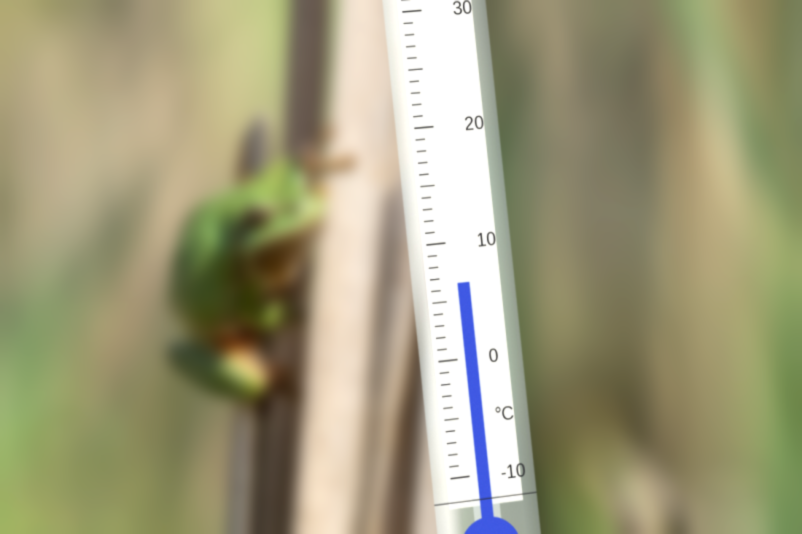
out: **6.5** °C
